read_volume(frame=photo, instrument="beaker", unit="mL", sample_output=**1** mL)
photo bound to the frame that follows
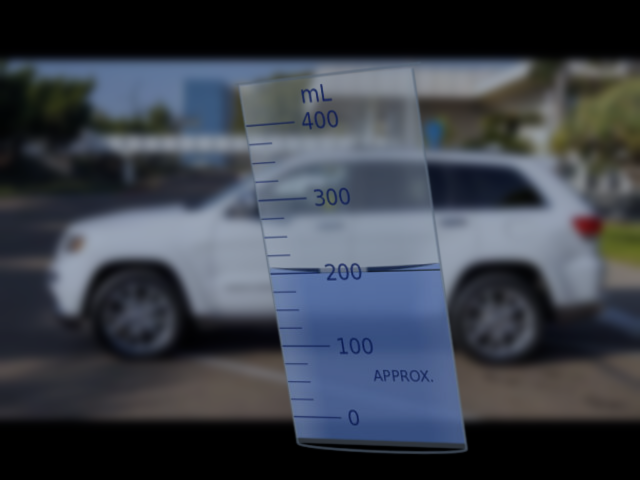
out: **200** mL
